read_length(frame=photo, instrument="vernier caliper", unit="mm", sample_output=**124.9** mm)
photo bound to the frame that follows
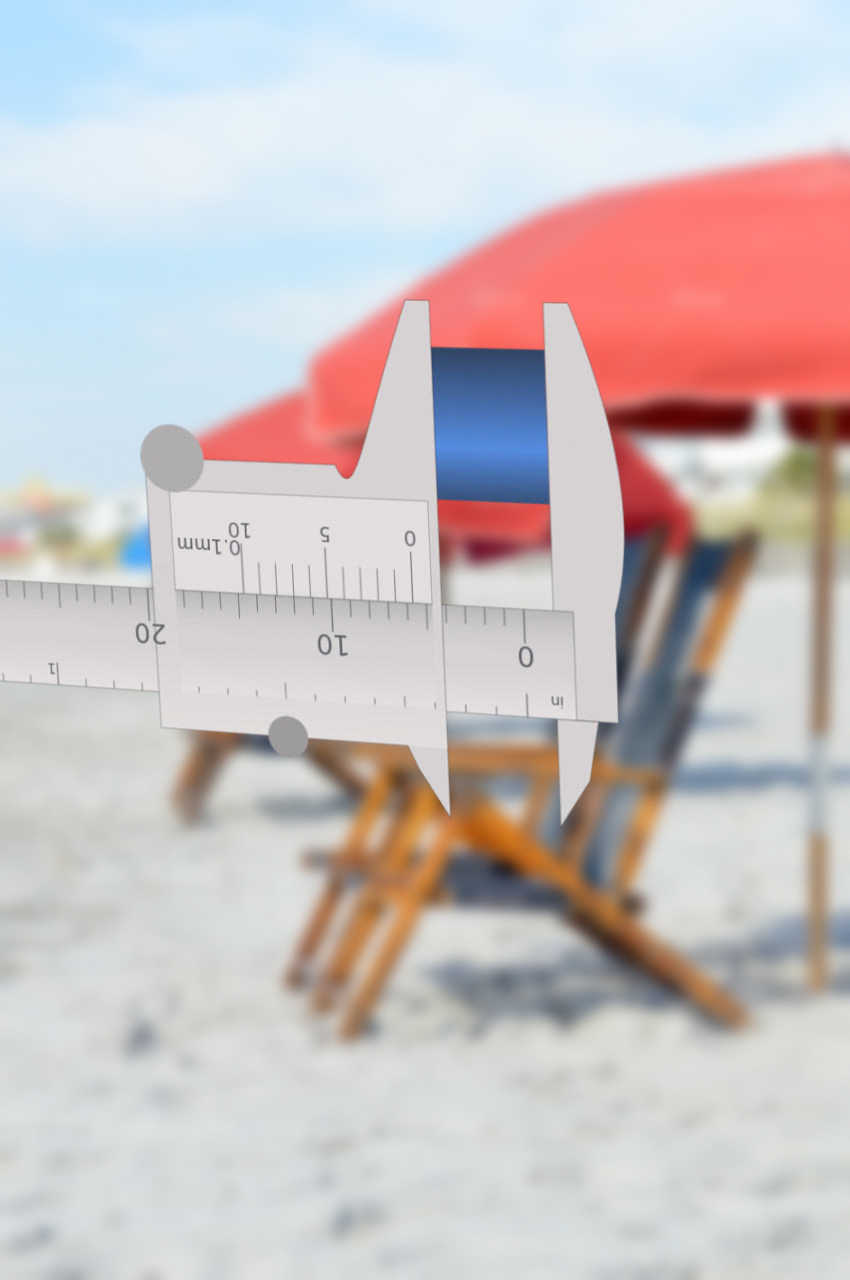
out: **5.7** mm
